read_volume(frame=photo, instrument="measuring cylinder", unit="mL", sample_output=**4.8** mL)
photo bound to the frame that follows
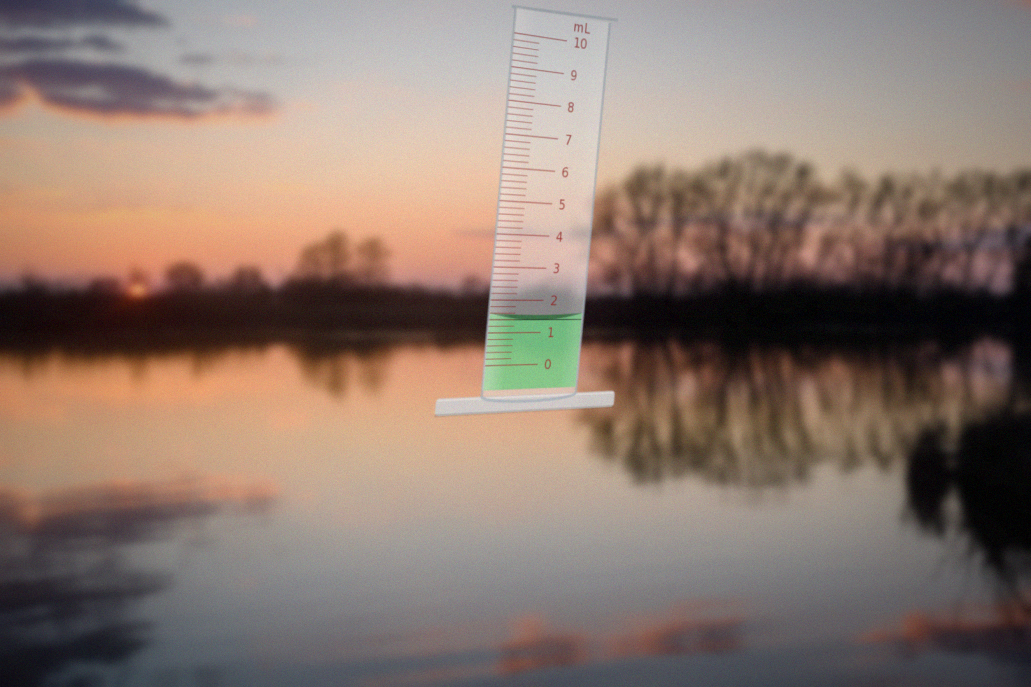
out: **1.4** mL
